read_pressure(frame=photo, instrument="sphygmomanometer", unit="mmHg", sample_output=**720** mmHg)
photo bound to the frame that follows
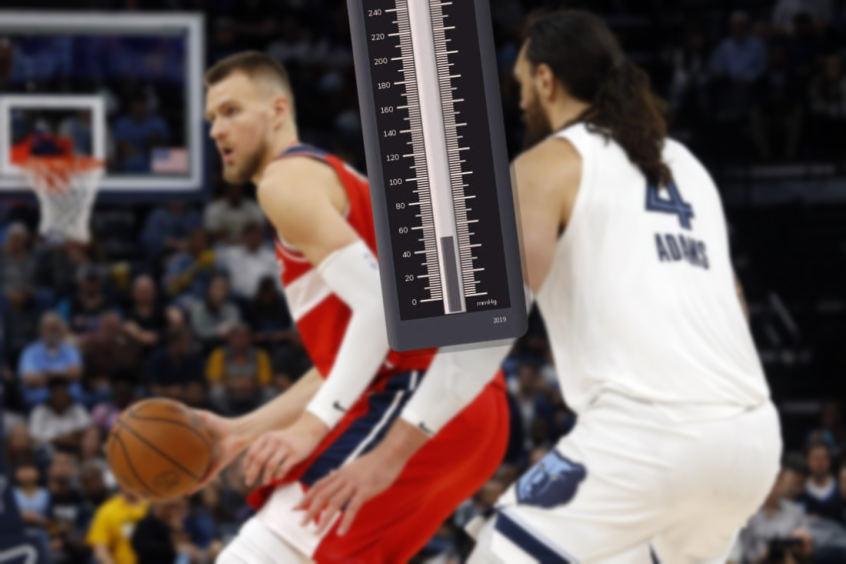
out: **50** mmHg
